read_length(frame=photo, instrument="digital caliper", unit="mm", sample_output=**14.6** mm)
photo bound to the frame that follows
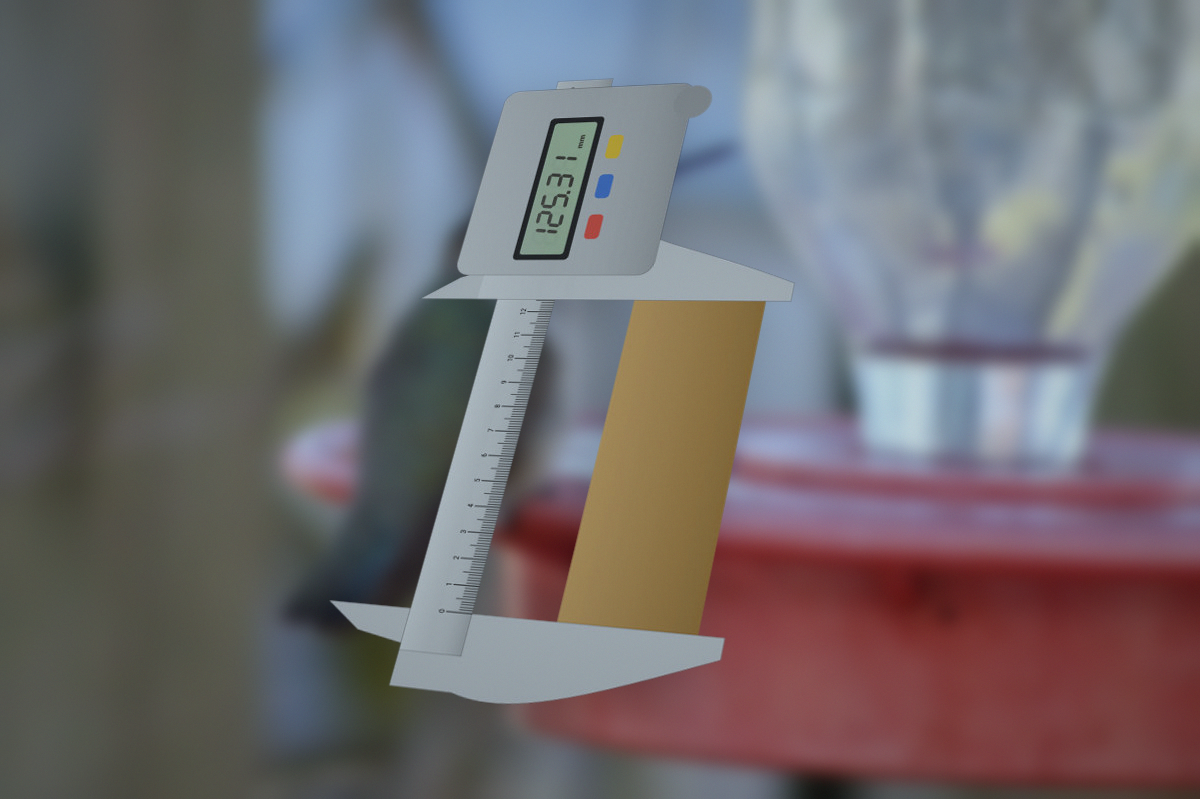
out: **125.31** mm
